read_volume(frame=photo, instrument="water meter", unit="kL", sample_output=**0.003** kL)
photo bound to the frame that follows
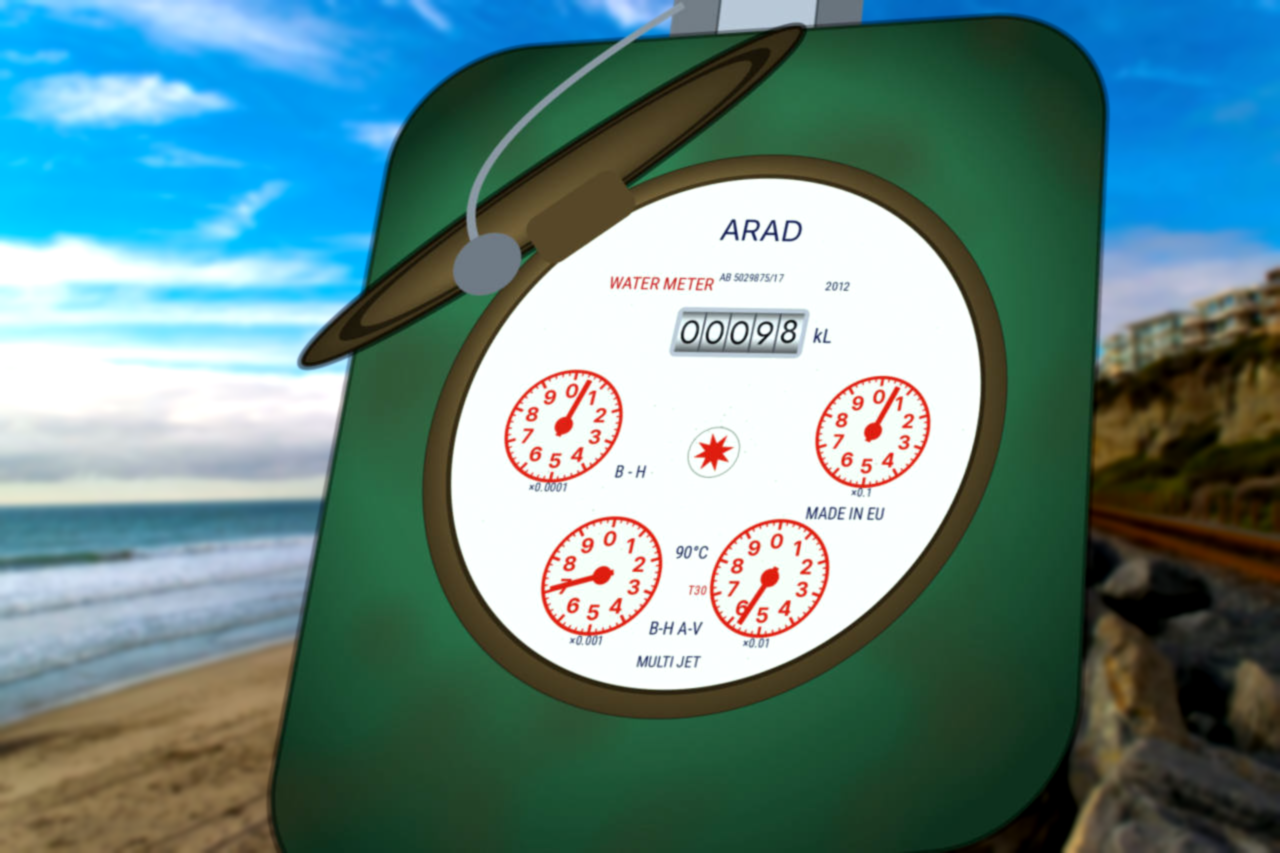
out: **98.0570** kL
